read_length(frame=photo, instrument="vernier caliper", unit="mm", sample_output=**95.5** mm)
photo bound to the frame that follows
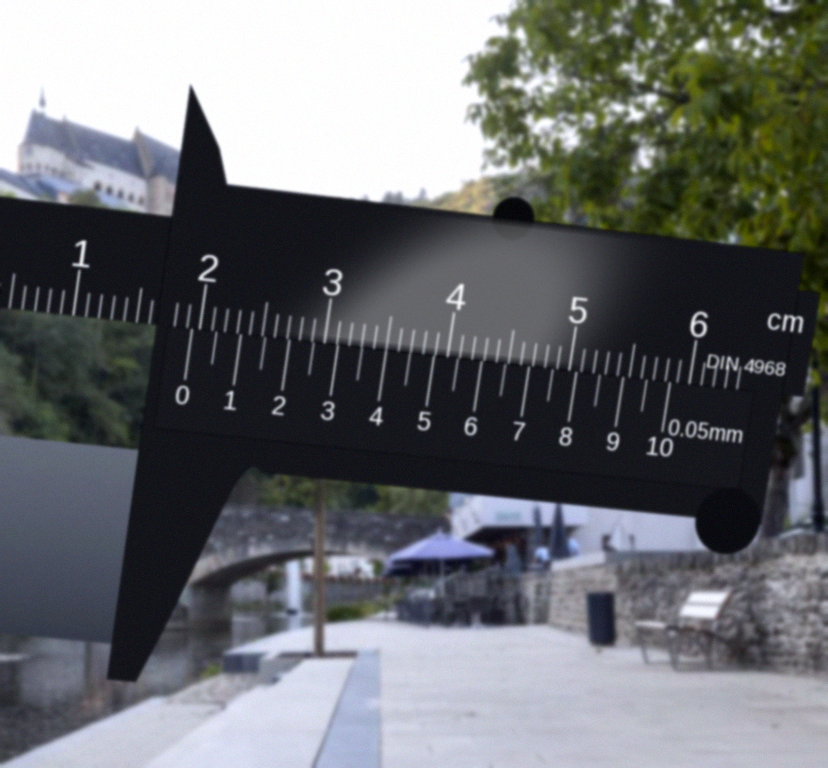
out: **19.4** mm
